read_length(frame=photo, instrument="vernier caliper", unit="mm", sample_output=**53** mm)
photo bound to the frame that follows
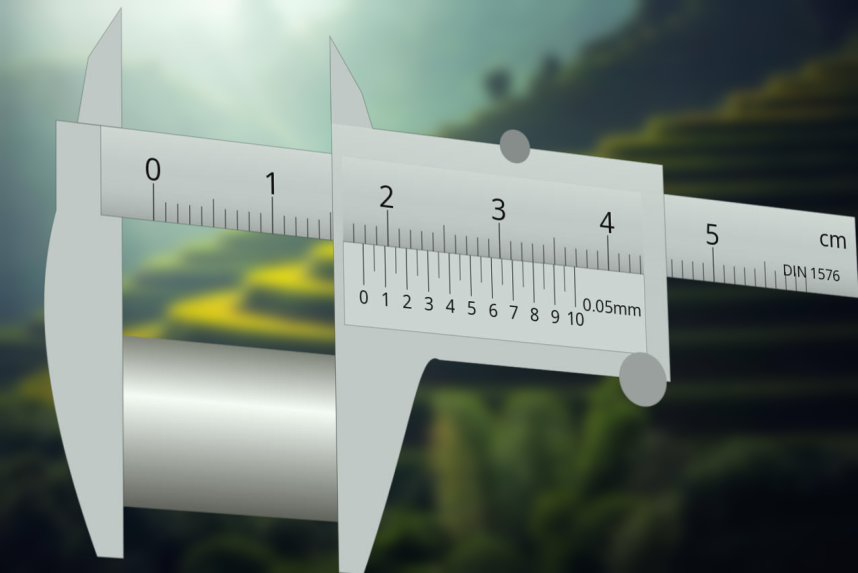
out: **17.8** mm
